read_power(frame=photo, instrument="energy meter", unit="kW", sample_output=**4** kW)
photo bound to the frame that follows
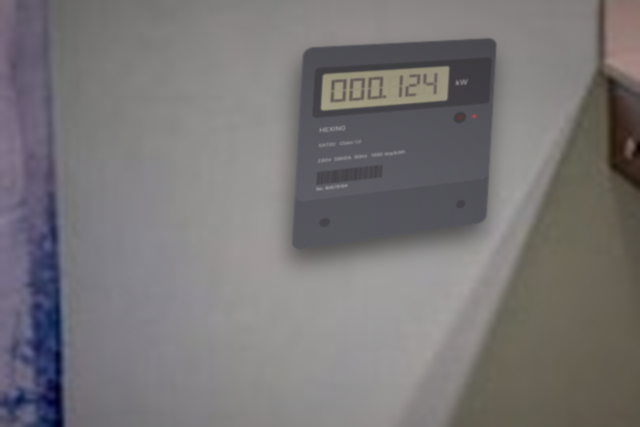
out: **0.124** kW
